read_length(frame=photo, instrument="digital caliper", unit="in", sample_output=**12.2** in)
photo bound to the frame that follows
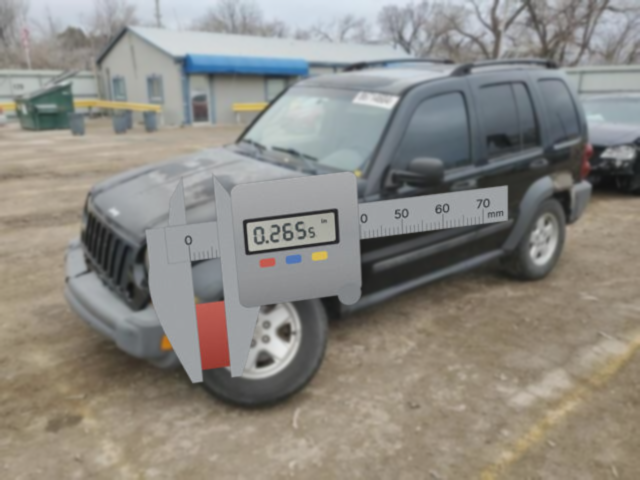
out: **0.2655** in
